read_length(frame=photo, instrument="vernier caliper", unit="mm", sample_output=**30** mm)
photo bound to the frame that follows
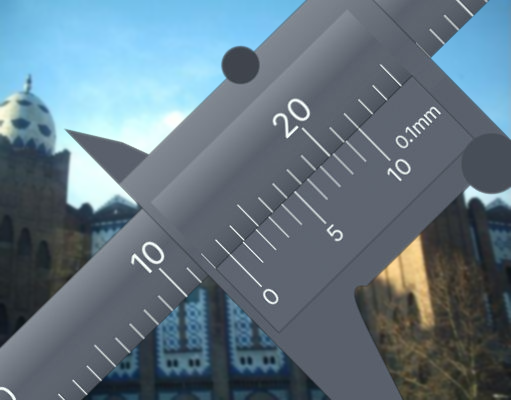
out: **13.0** mm
